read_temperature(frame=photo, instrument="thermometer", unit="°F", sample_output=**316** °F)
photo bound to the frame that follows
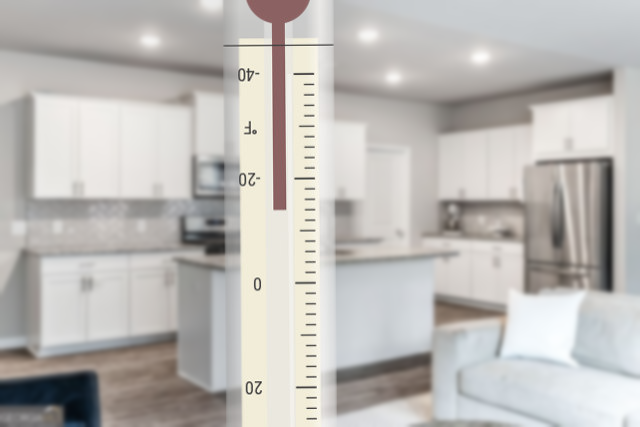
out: **-14** °F
